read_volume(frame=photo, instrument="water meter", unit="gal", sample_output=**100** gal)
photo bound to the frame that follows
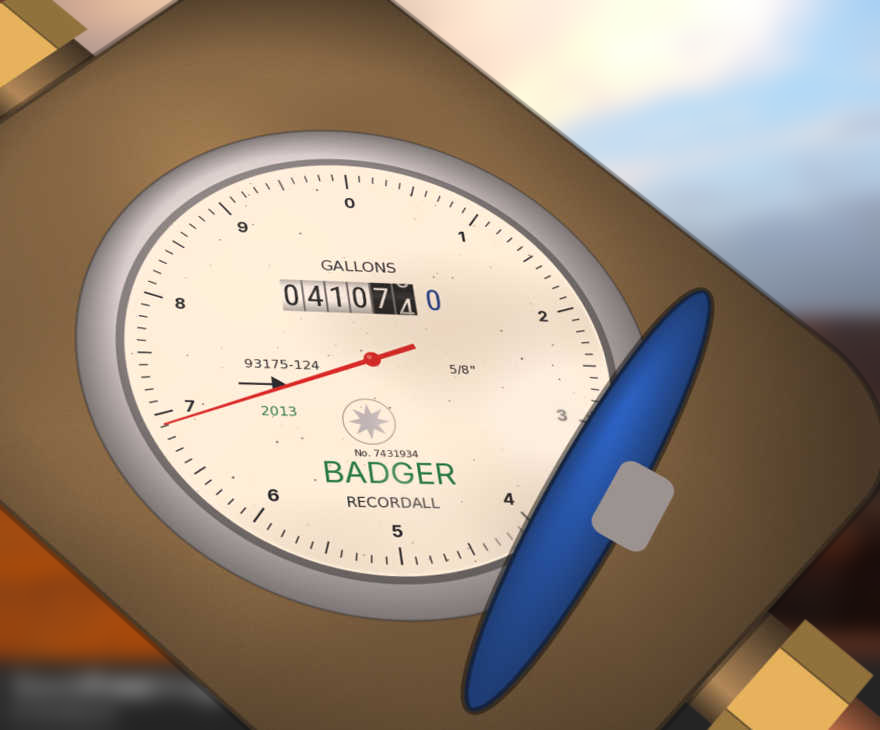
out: **410736.9** gal
